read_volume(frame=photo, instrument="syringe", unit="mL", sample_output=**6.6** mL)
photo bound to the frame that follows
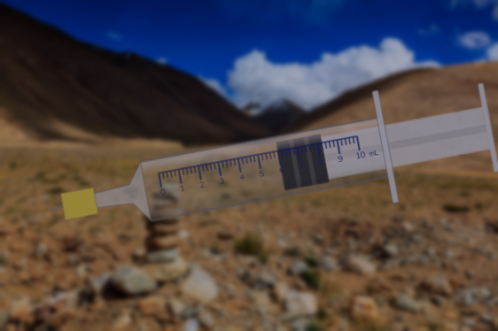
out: **6** mL
